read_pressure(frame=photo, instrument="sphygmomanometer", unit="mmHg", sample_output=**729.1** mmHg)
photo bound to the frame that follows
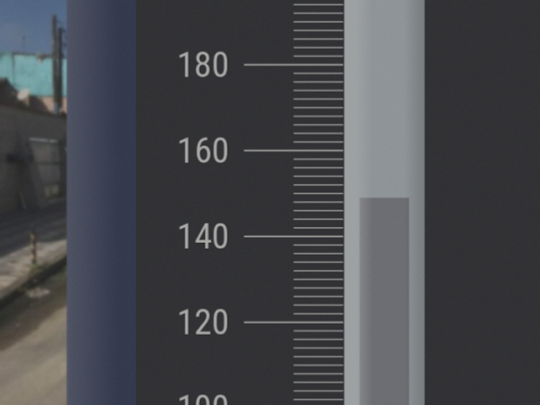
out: **149** mmHg
